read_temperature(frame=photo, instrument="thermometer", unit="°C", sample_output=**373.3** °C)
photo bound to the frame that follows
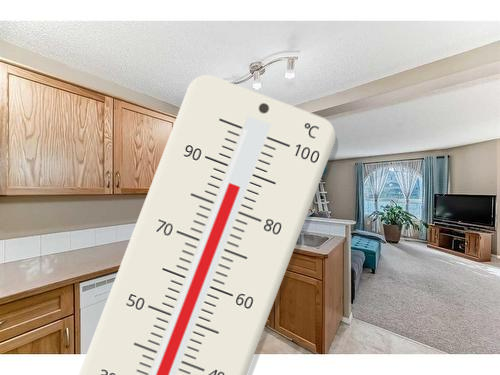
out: **86** °C
